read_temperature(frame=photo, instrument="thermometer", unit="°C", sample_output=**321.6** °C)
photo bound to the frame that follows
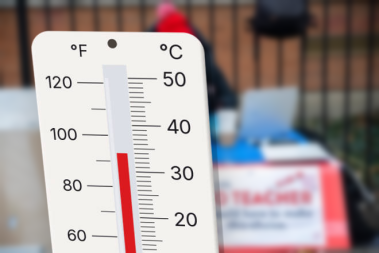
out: **34** °C
